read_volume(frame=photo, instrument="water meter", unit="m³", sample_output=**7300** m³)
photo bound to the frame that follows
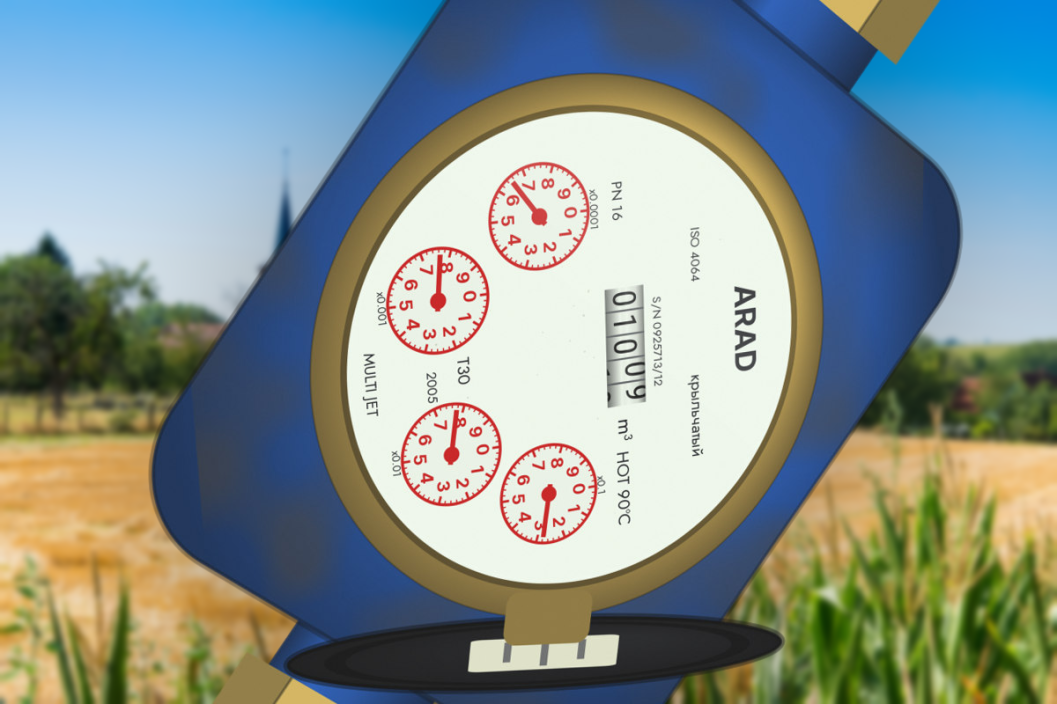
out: **1009.2776** m³
